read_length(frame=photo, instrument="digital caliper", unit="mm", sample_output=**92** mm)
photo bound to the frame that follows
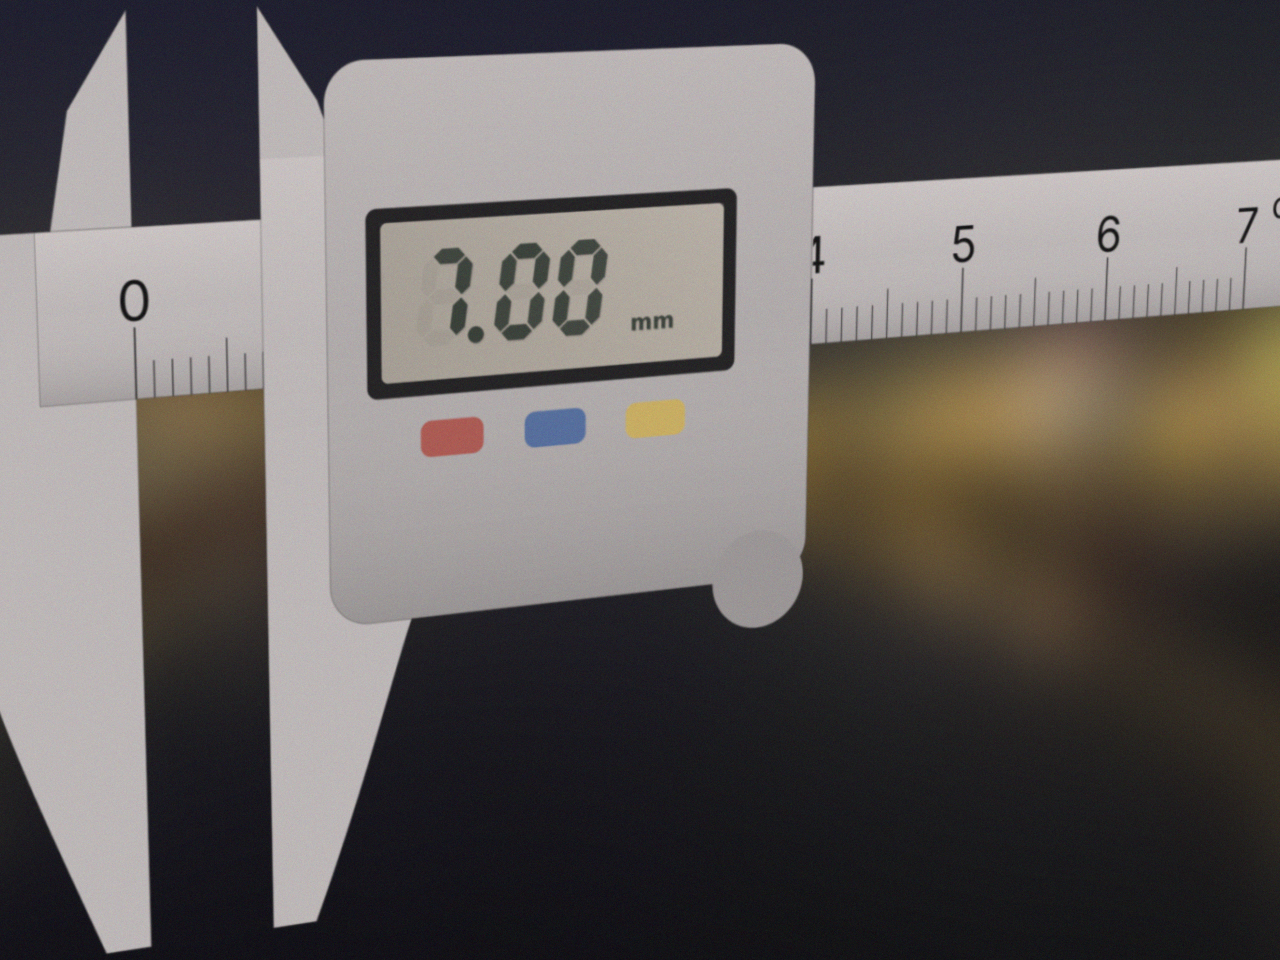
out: **7.00** mm
